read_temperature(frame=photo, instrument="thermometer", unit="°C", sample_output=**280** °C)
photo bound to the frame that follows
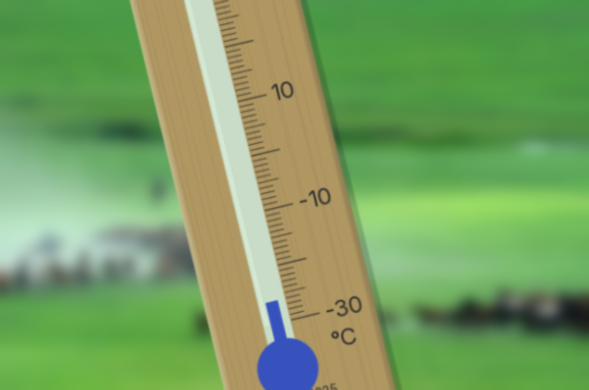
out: **-26** °C
